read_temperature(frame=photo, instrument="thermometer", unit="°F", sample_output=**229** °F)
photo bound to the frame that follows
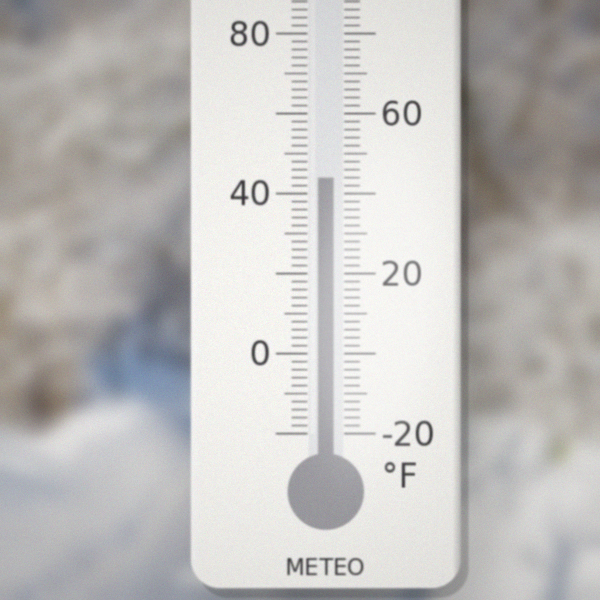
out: **44** °F
